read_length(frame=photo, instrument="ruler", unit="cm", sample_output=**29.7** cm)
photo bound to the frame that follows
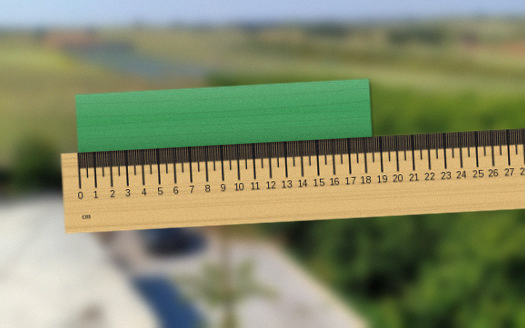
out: **18.5** cm
